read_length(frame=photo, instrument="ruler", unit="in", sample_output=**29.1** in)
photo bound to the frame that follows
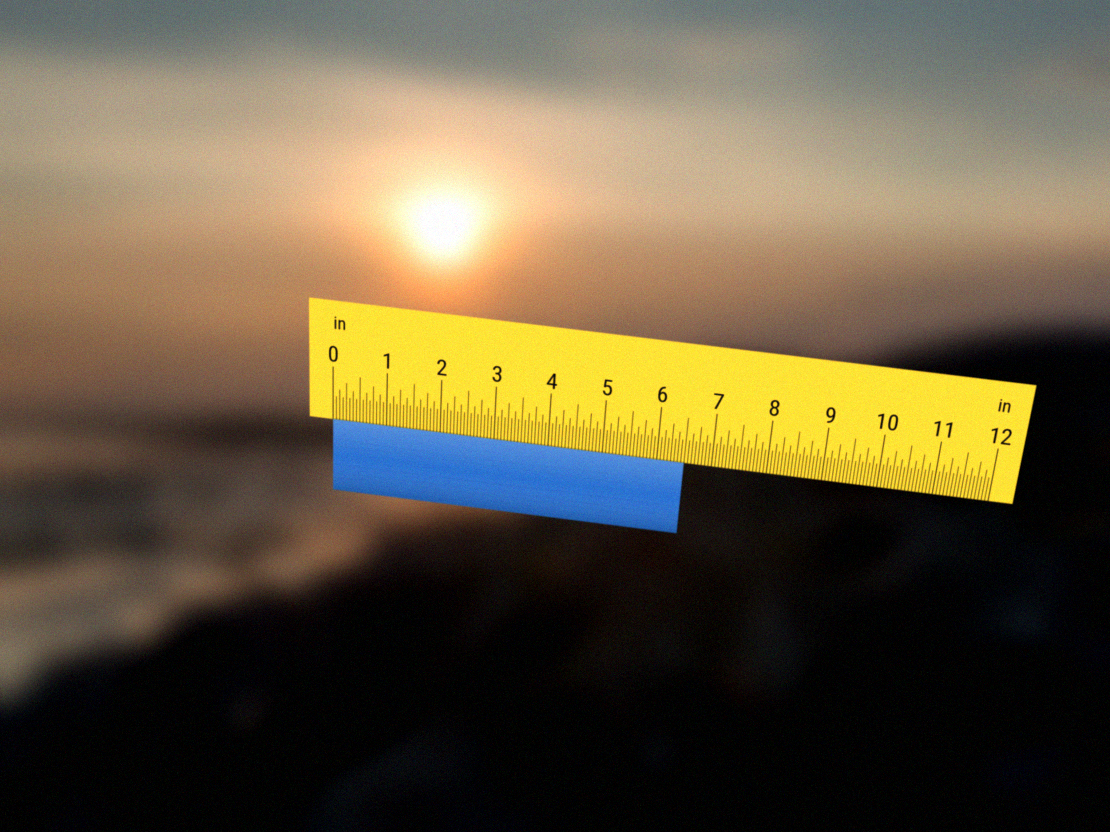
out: **6.5** in
